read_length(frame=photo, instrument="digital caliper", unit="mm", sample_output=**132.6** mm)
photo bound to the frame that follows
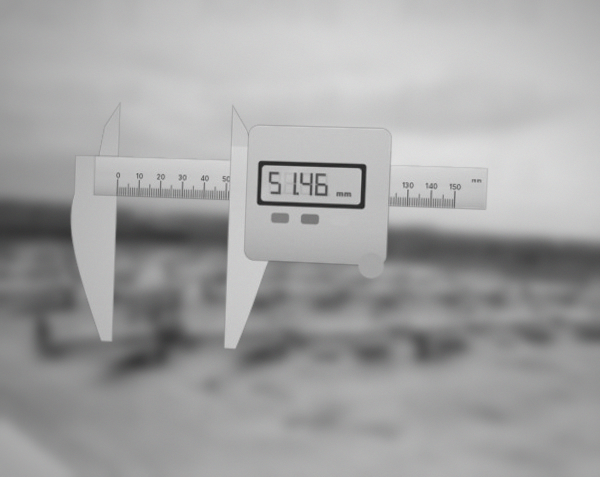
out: **51.46** mm
